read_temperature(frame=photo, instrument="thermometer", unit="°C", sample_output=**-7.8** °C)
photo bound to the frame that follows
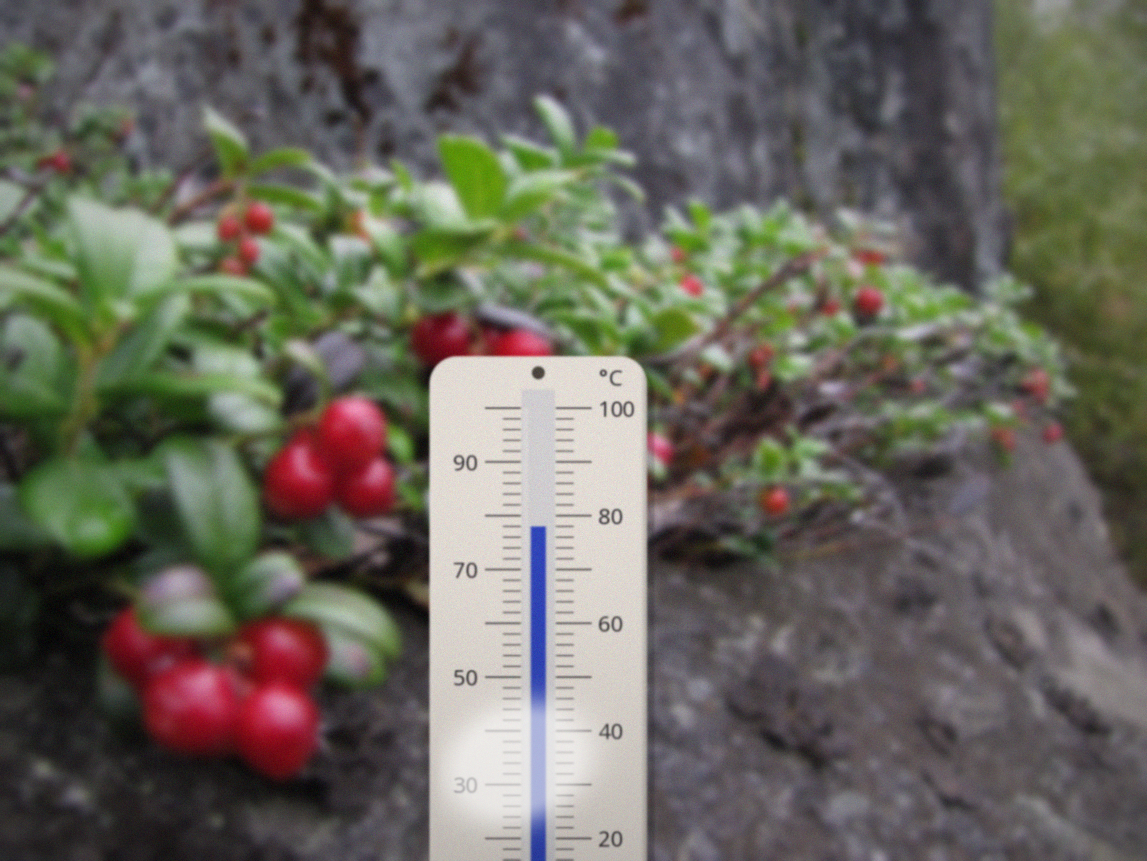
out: **78** °C
